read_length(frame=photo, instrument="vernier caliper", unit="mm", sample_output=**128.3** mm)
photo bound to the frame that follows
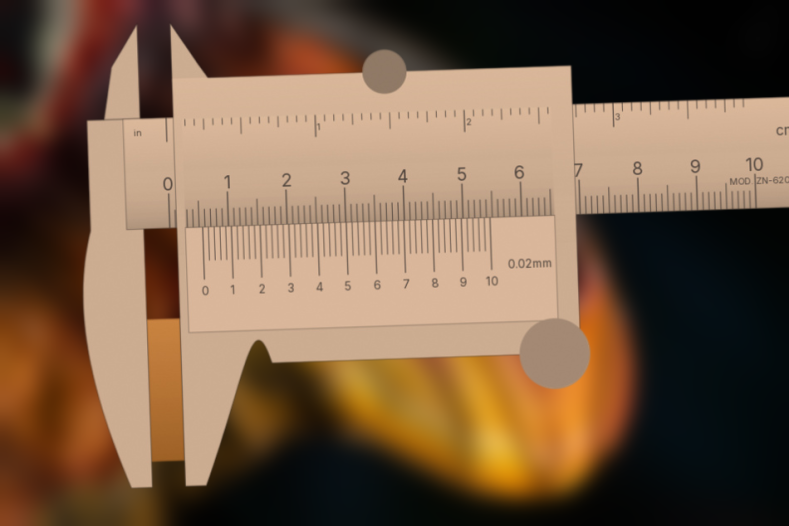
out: **5.6** mm
